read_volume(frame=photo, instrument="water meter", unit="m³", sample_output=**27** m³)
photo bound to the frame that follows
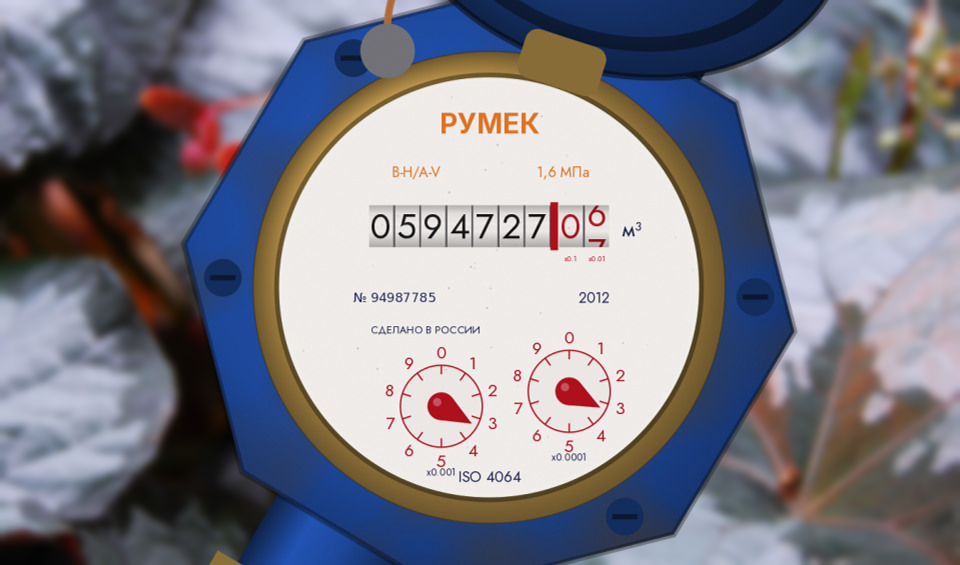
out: **594727.0633** m³
